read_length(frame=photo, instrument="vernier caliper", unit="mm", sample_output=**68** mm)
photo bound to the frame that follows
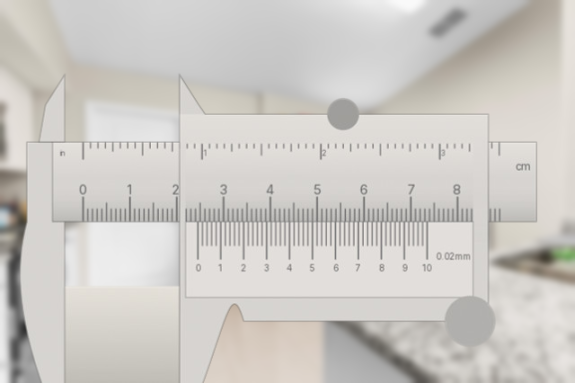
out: **24.5** mm
